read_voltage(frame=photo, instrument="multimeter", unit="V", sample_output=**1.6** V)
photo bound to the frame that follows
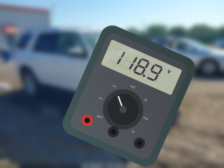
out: **118.9** V
